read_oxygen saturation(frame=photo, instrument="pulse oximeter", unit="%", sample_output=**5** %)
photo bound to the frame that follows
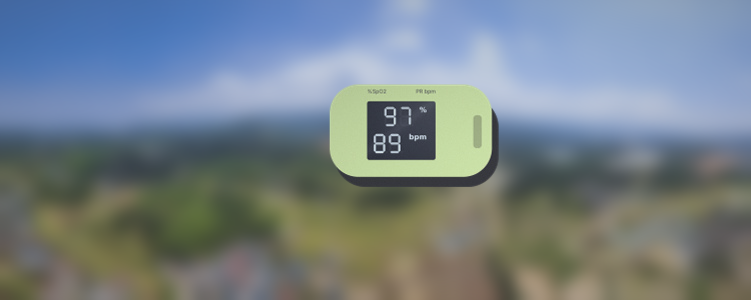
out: **97** %
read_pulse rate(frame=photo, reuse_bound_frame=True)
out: **89** bpm
